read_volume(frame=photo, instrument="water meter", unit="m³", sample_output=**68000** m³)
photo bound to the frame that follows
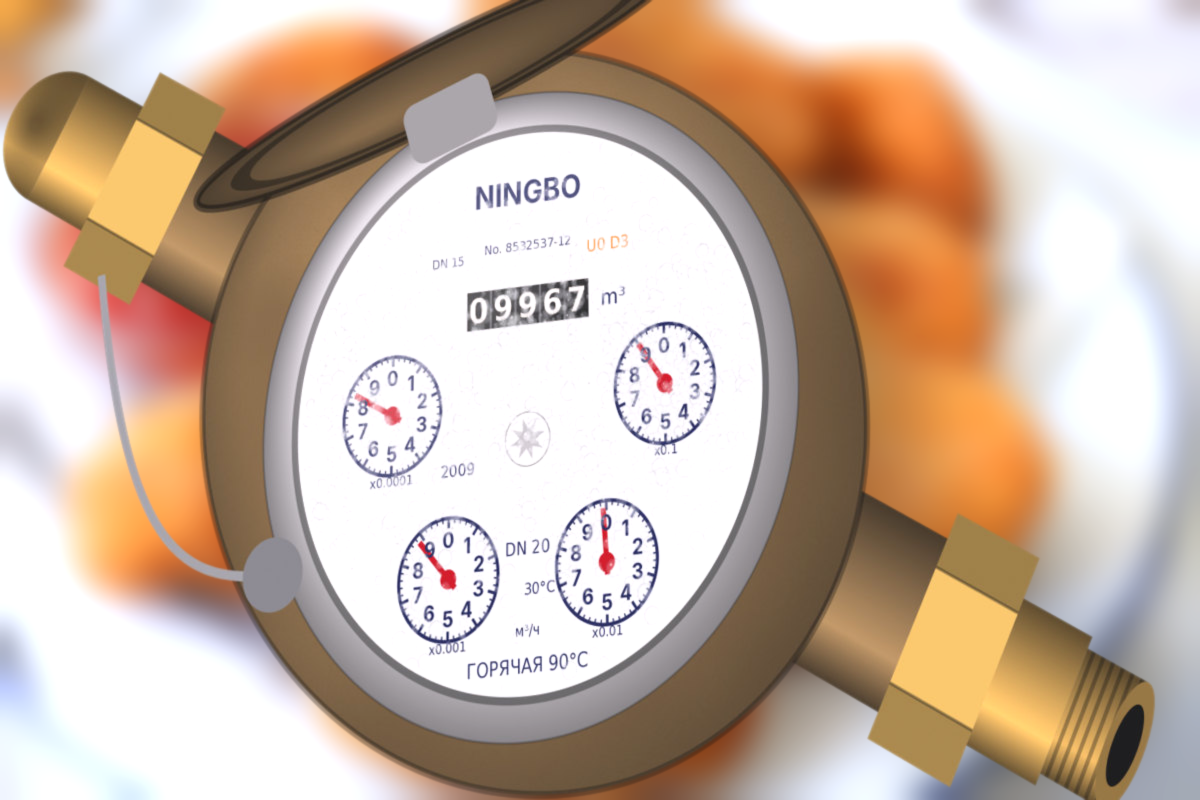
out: **9967.8988** m³
